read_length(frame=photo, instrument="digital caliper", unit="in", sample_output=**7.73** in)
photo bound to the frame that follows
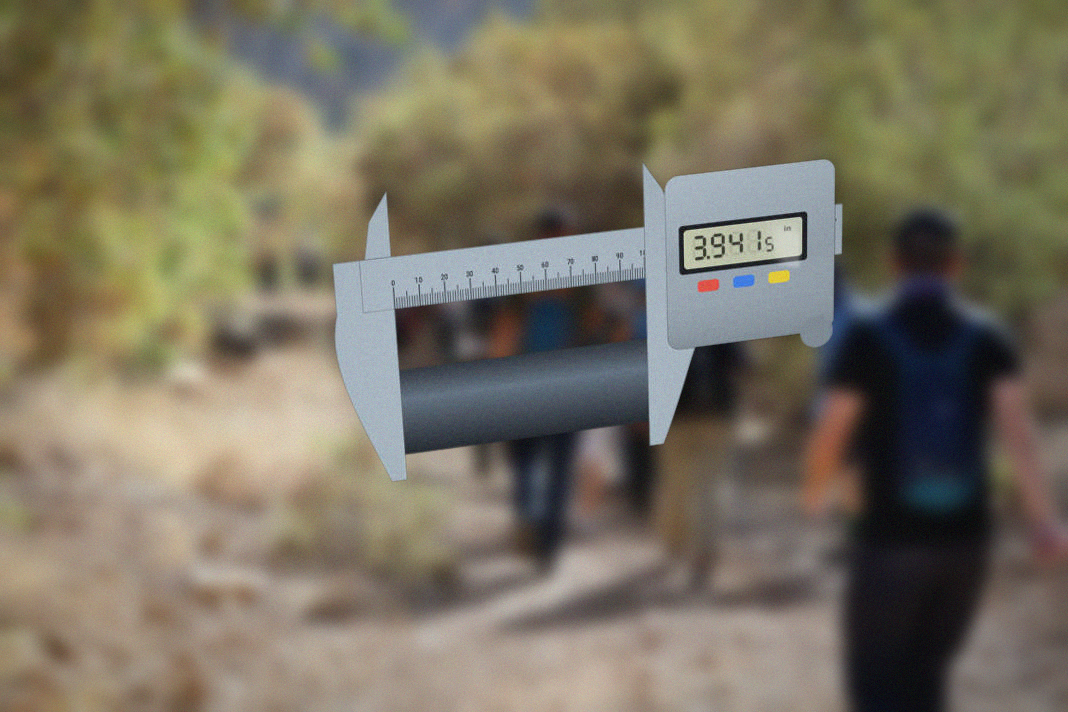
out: **3.9415** in
